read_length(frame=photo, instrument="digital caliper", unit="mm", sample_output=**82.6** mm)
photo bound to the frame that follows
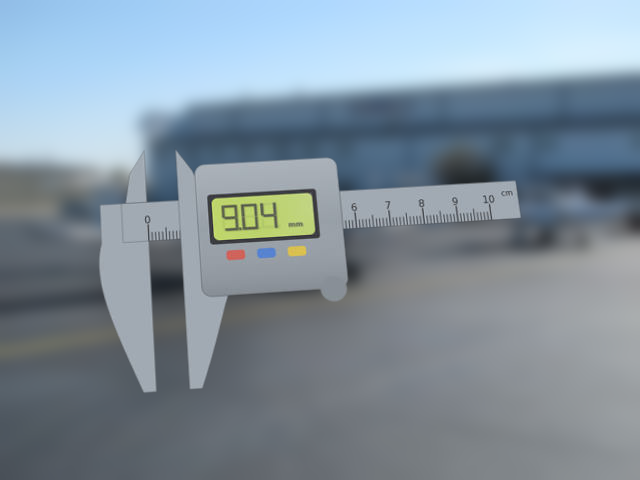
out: **9.04** mm
